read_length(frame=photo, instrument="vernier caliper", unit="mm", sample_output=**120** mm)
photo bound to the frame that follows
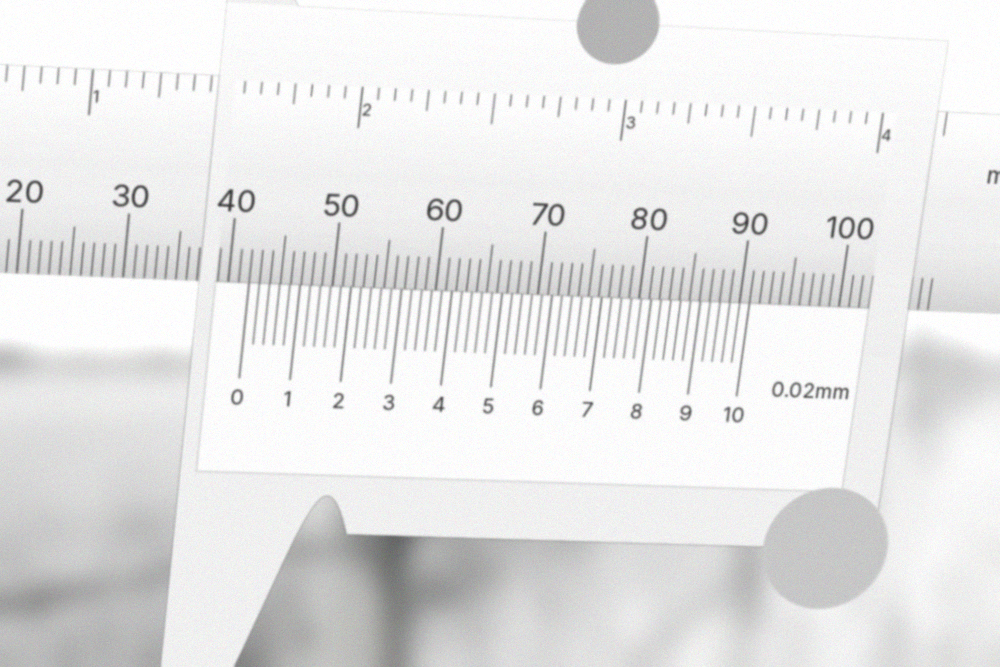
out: **42.0** mm
